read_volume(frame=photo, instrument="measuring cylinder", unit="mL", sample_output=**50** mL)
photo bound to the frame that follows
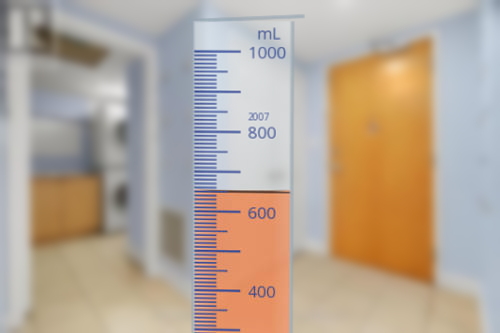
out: **650** mL
